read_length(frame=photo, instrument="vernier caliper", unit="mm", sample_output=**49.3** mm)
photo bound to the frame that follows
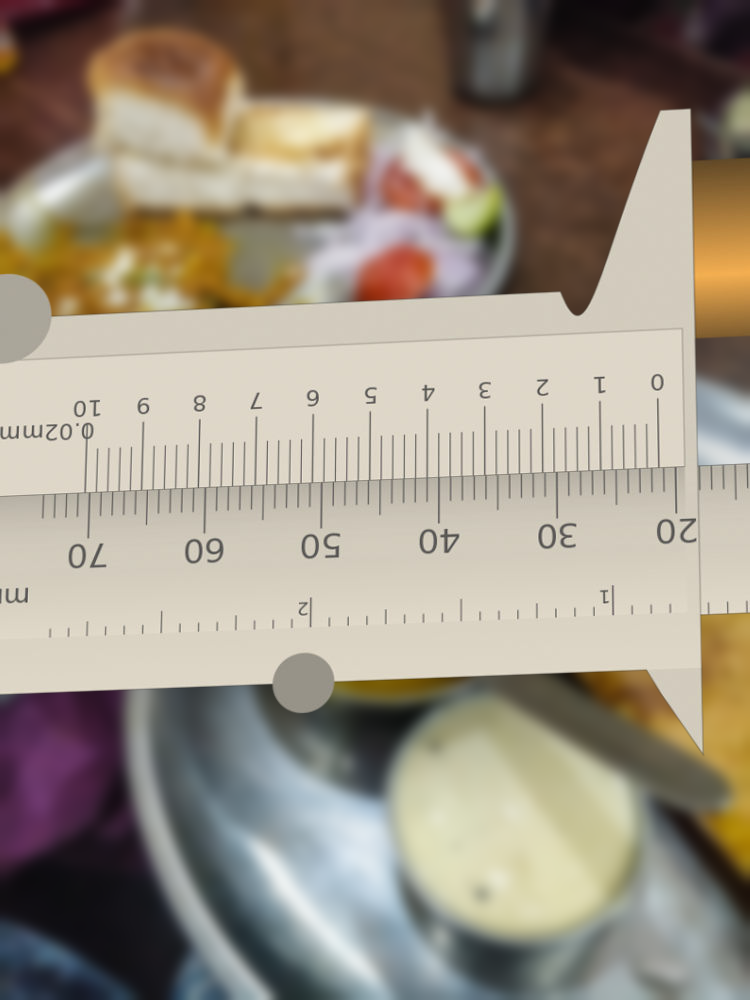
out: **21.4** mm
